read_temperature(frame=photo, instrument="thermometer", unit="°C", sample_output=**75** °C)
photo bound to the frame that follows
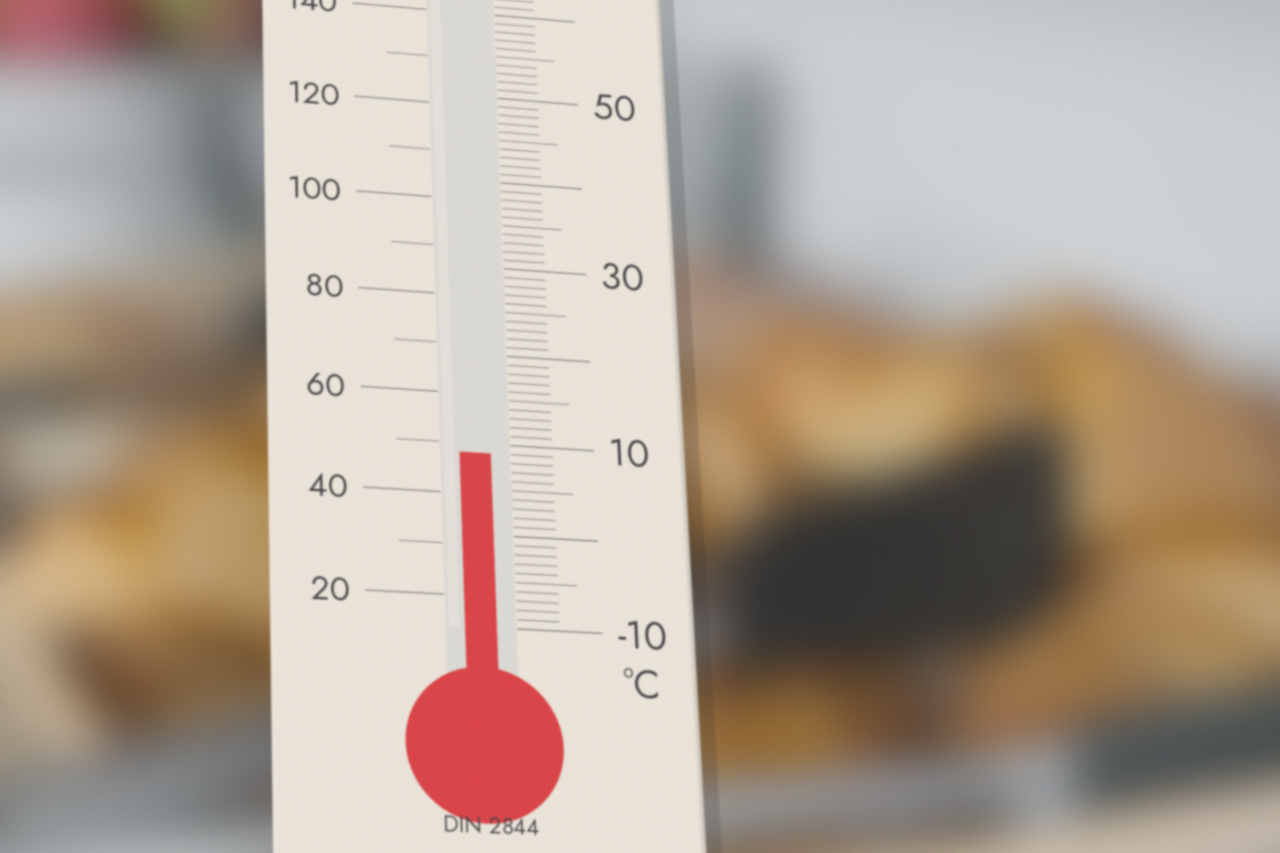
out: **9** °C
